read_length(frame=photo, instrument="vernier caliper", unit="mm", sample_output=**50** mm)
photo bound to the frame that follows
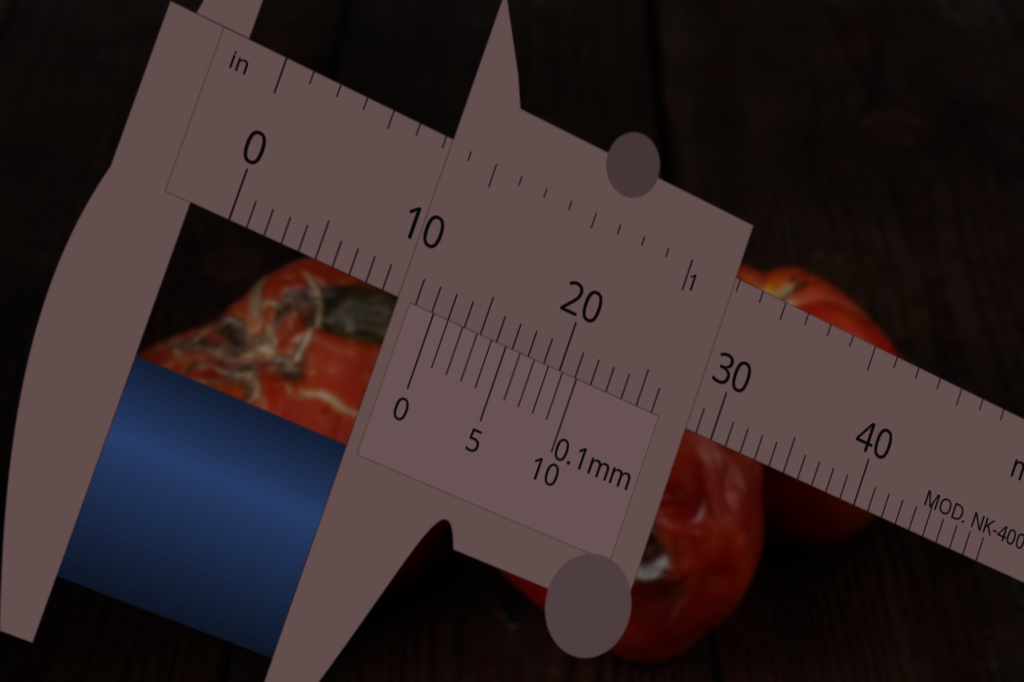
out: **12.1** mm
